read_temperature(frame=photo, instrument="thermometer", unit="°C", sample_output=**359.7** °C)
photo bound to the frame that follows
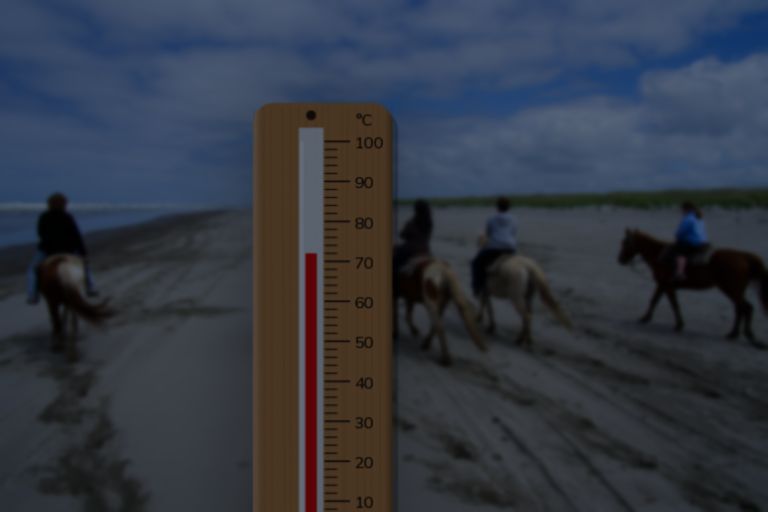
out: **72** °C
